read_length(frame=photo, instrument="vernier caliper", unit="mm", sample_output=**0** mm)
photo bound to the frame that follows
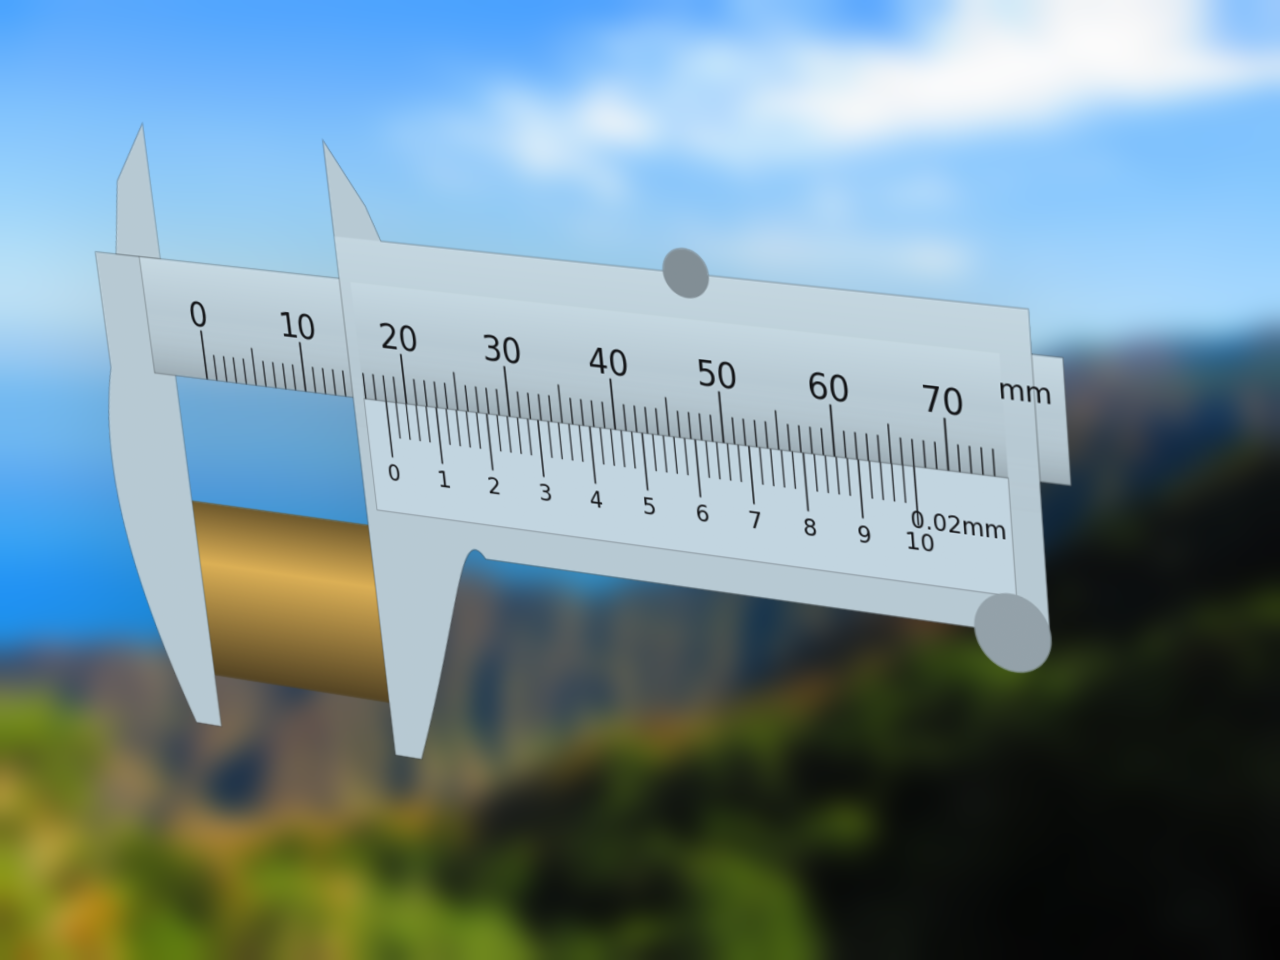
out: **18.0** mm
